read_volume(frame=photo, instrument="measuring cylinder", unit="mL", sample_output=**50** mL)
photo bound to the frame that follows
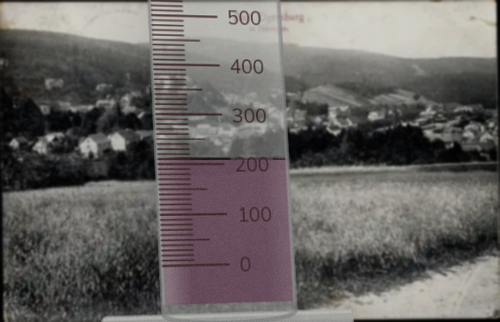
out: **210** mL
